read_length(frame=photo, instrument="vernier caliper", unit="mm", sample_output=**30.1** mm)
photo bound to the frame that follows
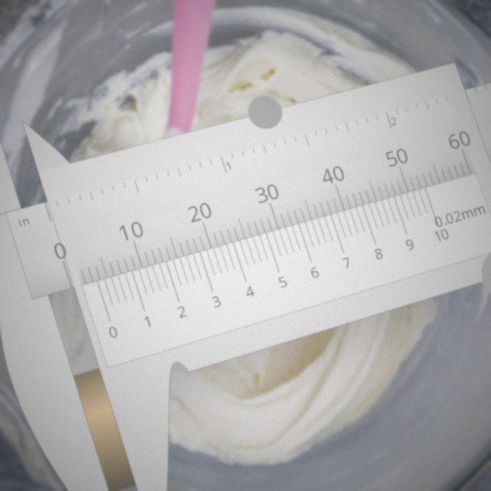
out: **3.6** mm
